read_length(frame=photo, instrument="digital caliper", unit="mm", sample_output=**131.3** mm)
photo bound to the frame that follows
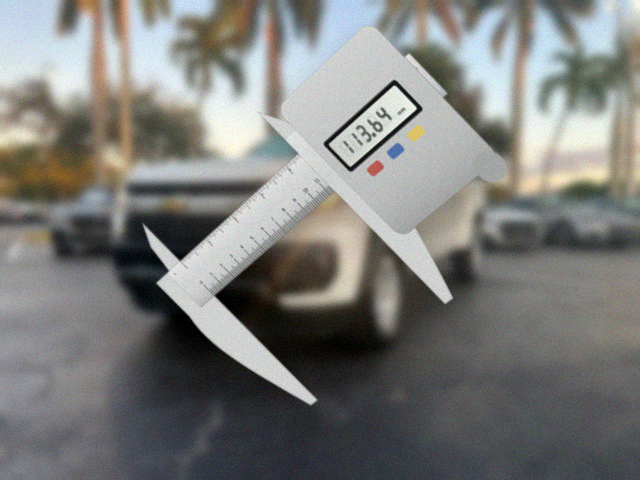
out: **113.64** mm
